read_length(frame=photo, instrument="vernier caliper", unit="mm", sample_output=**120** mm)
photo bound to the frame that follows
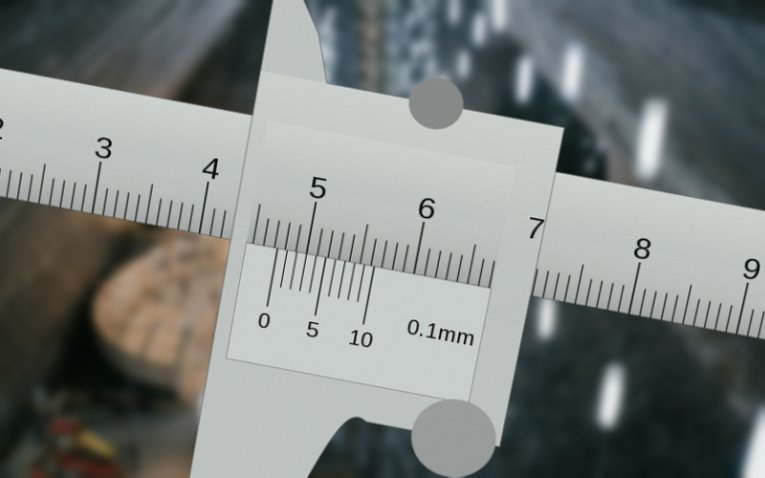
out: **47.3** mm
